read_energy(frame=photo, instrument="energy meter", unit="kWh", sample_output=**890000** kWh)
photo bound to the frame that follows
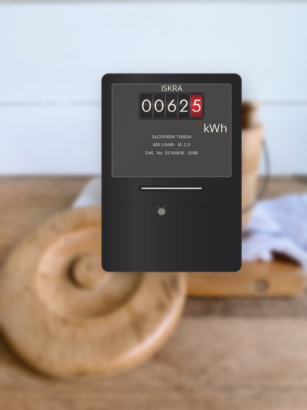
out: **62.5** kWh
